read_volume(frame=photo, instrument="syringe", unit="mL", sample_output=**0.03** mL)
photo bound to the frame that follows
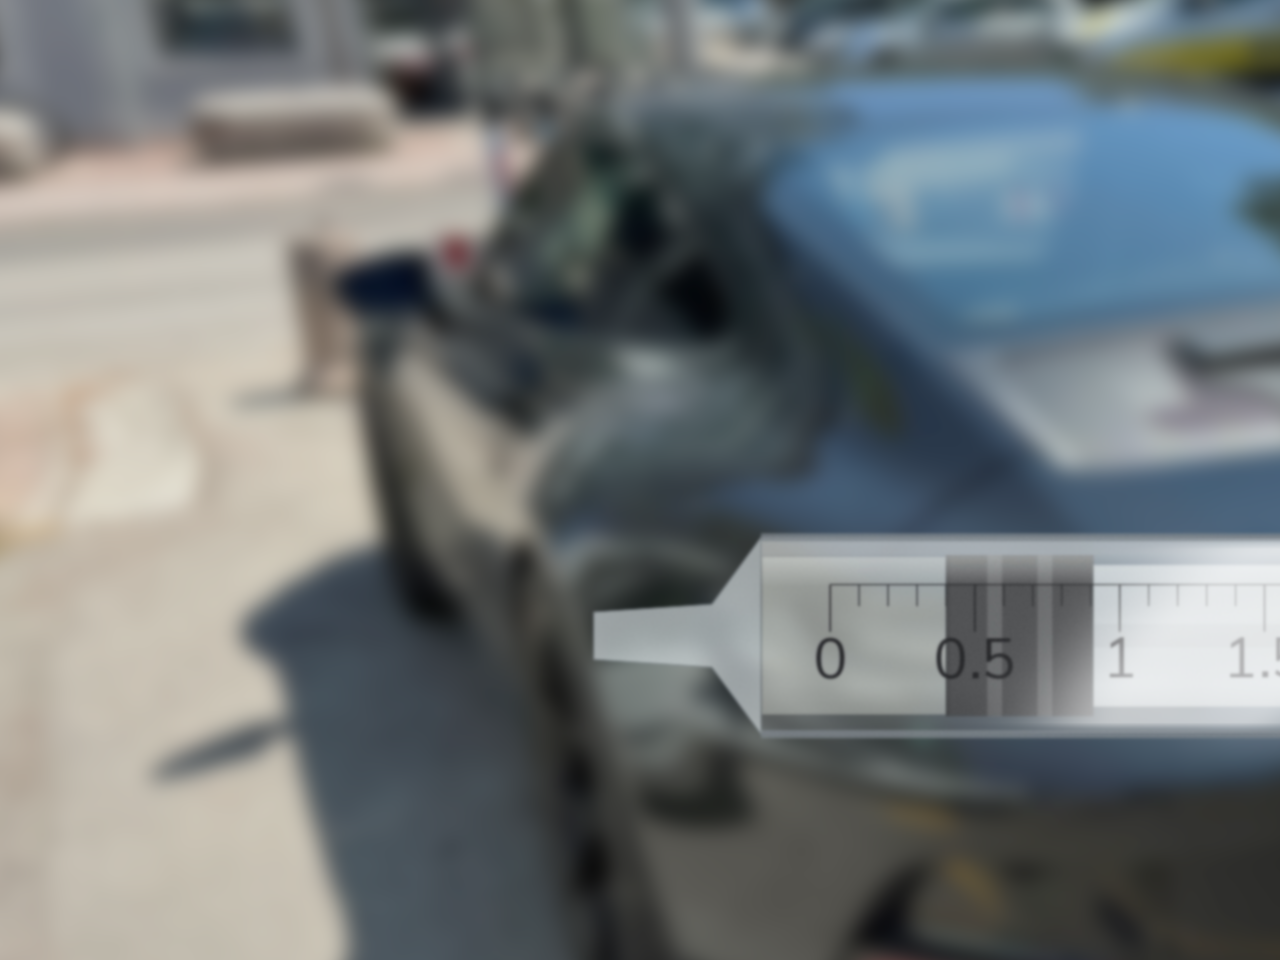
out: **0.4** mL
